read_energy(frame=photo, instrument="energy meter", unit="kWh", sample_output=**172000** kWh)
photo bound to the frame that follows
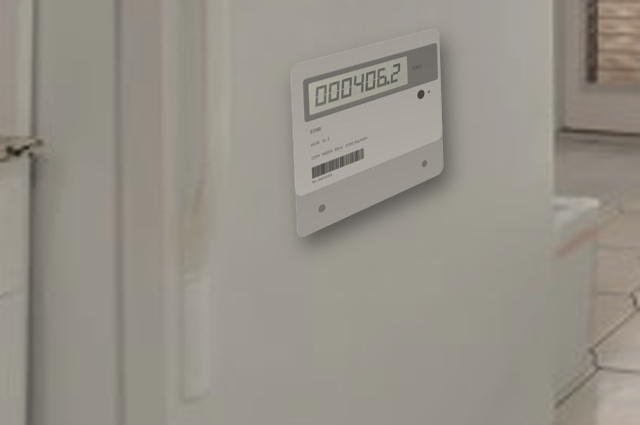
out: **406.2** kWh
